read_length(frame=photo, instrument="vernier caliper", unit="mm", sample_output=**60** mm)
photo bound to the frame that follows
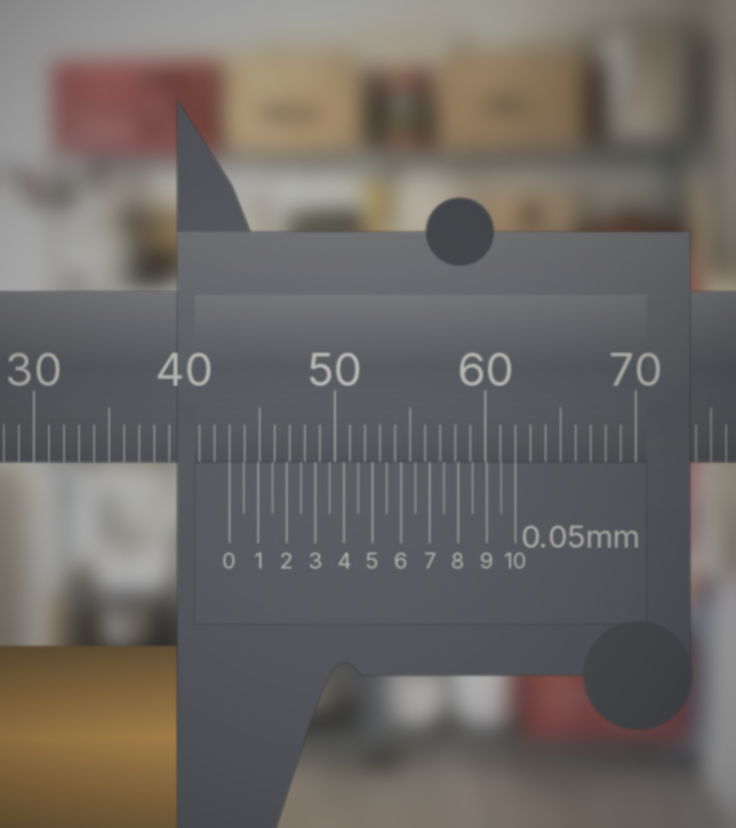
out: **43.0** mm
